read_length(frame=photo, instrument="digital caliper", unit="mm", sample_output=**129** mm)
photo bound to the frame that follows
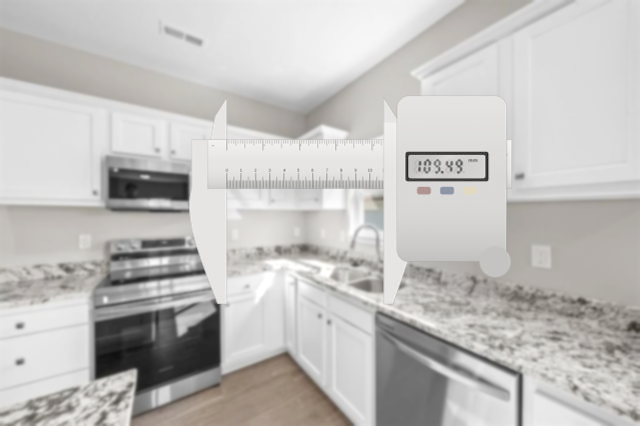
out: **109.49** mm
